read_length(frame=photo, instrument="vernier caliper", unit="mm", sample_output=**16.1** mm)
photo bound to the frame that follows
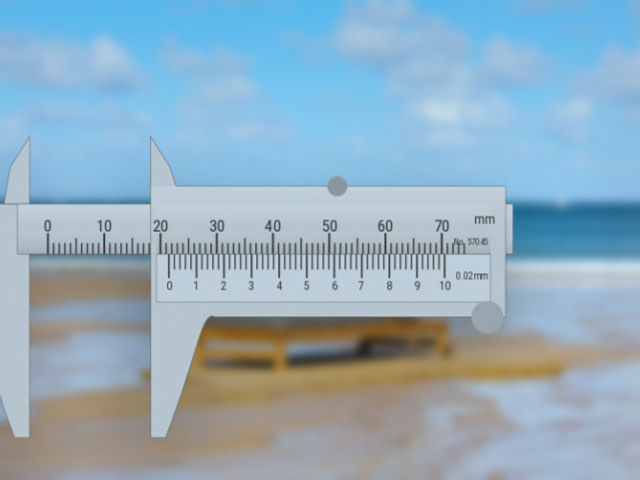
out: **21.5** mm
